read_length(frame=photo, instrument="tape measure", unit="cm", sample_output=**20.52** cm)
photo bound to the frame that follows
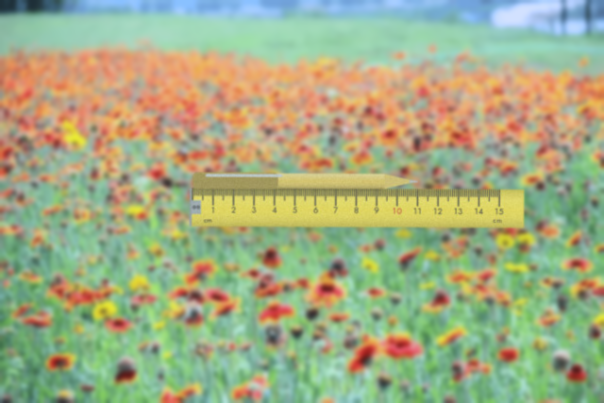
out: **11** cm
